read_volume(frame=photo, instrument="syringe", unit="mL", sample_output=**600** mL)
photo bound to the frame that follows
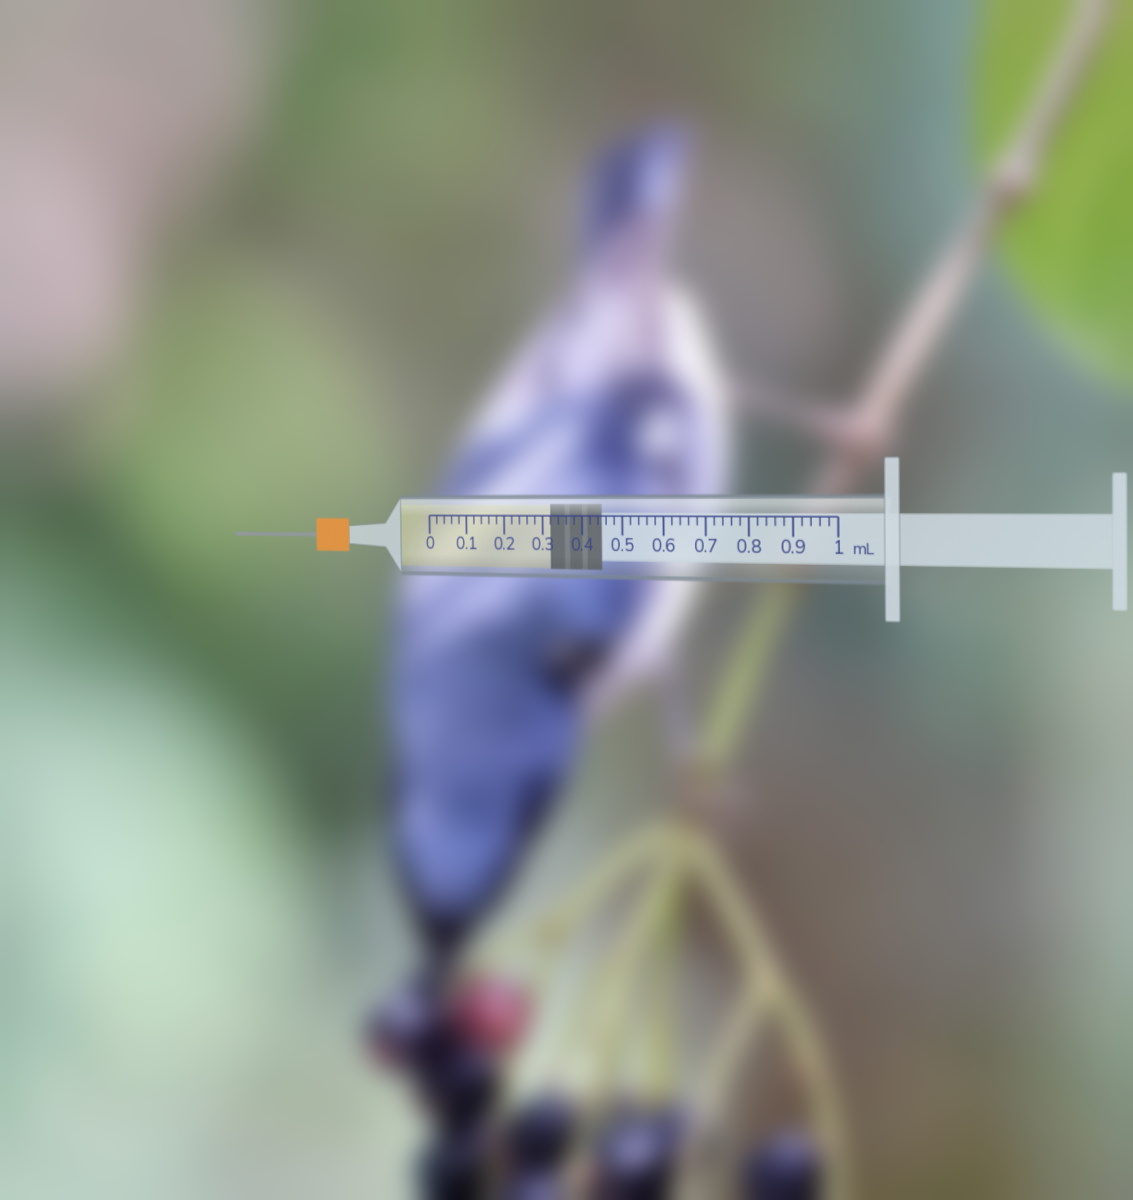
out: **0.32** mL
